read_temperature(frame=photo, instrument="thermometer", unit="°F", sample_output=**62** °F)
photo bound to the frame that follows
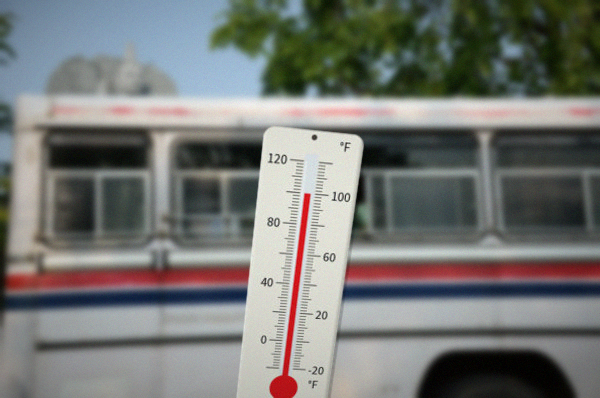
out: **100** °F
